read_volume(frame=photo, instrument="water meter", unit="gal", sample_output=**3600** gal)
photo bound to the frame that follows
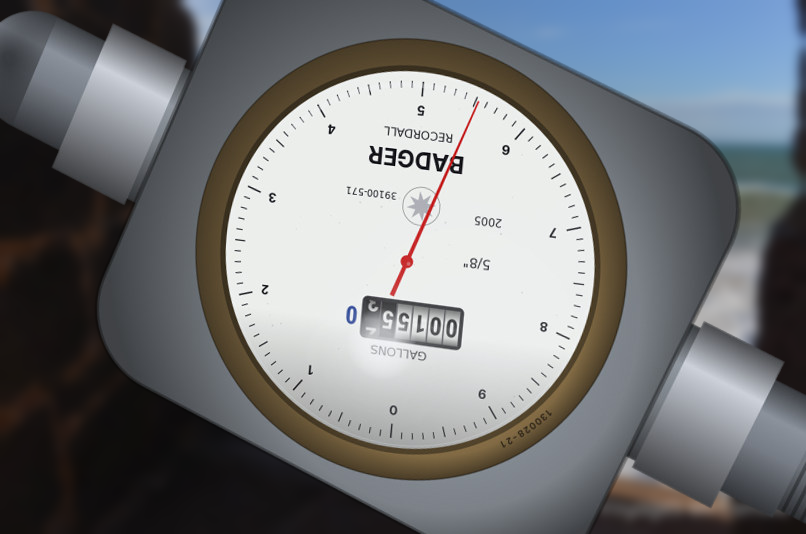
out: **15525.5** gal
